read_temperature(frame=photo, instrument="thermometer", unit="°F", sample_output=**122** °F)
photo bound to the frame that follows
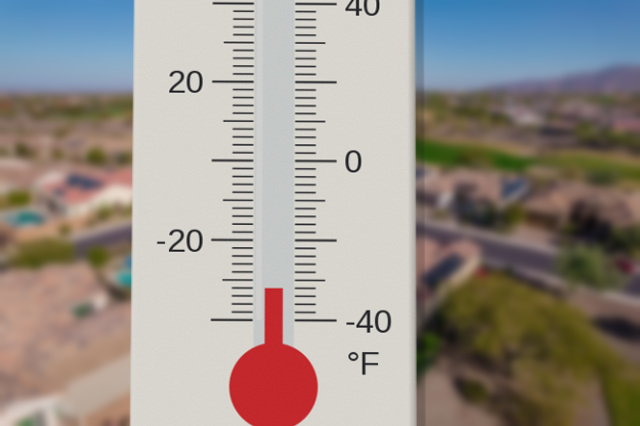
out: **-32** °F
